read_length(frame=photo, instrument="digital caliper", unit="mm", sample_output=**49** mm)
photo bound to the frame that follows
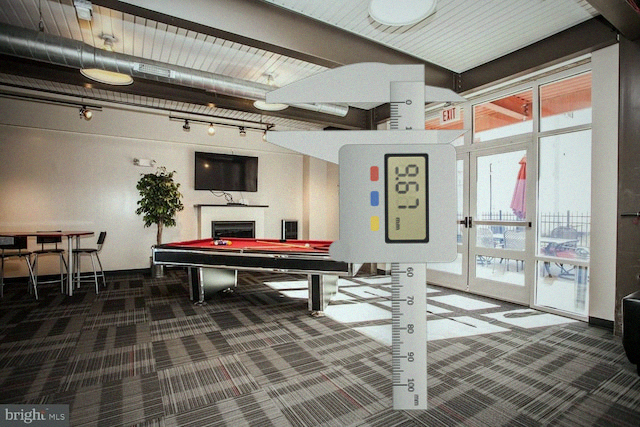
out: **9.67** mm
